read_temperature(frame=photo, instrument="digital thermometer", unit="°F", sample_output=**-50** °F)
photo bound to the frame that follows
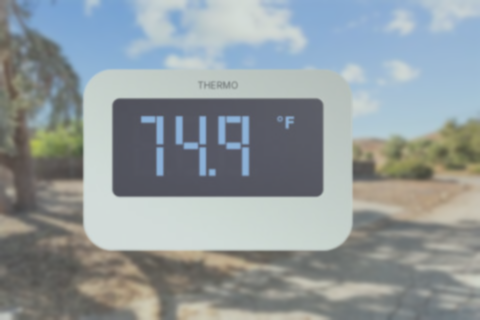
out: **74.9** °F
